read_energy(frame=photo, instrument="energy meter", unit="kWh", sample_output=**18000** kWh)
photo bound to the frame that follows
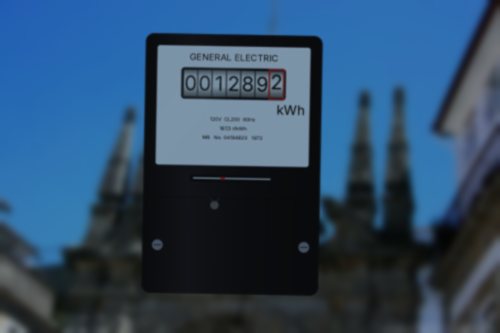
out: **1289.2** kWh
